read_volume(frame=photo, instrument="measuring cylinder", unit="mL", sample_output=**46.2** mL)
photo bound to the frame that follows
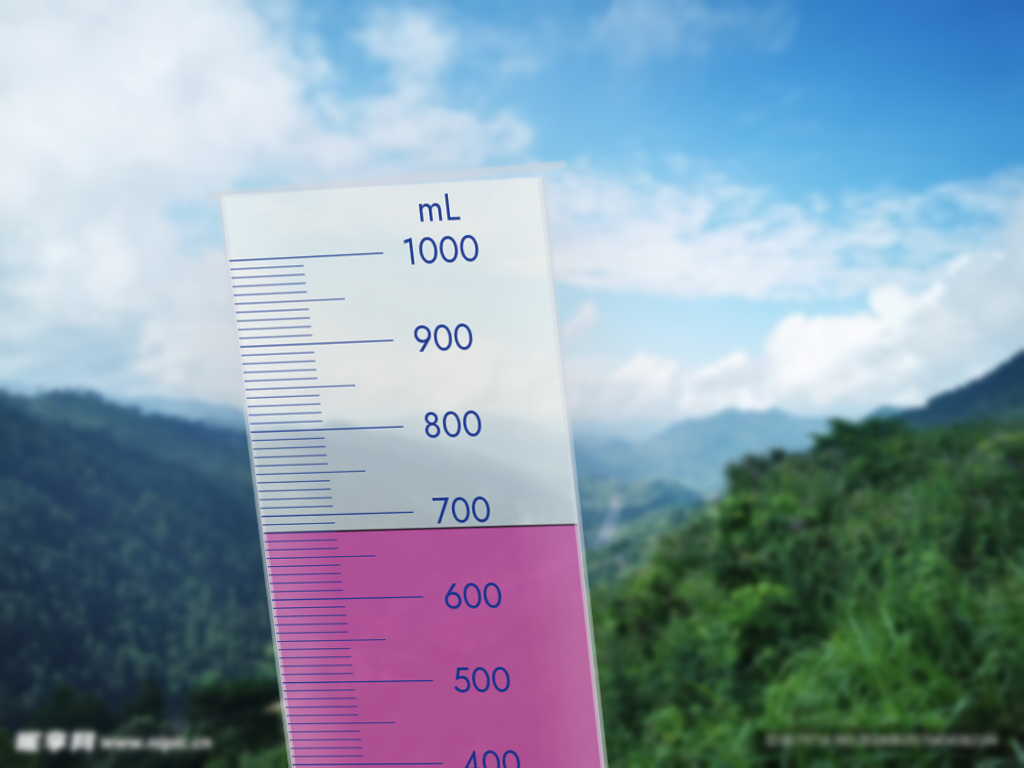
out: **680** mL
